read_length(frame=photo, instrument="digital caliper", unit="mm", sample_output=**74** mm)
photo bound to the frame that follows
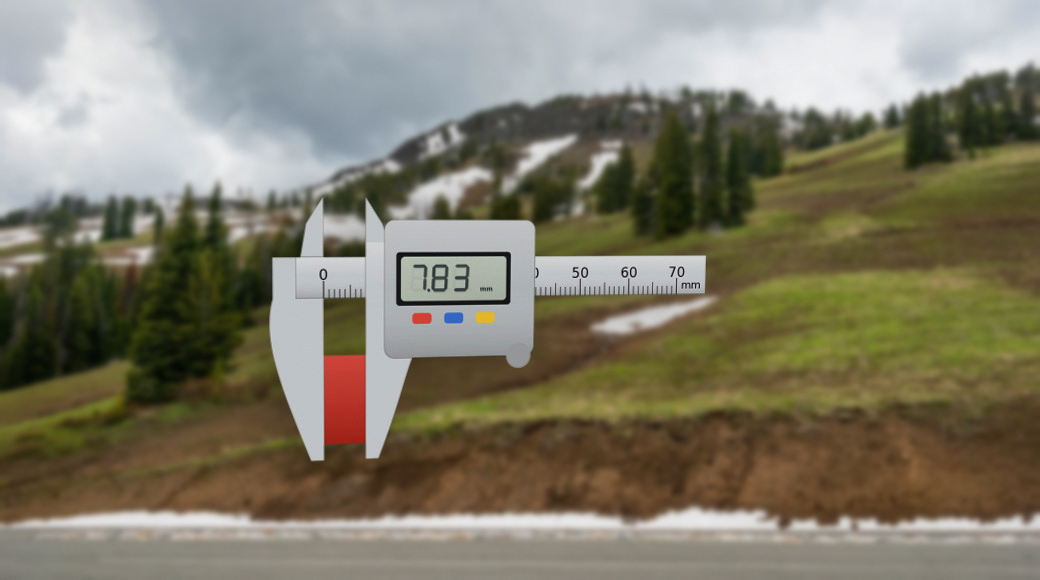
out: **7.83** mm
